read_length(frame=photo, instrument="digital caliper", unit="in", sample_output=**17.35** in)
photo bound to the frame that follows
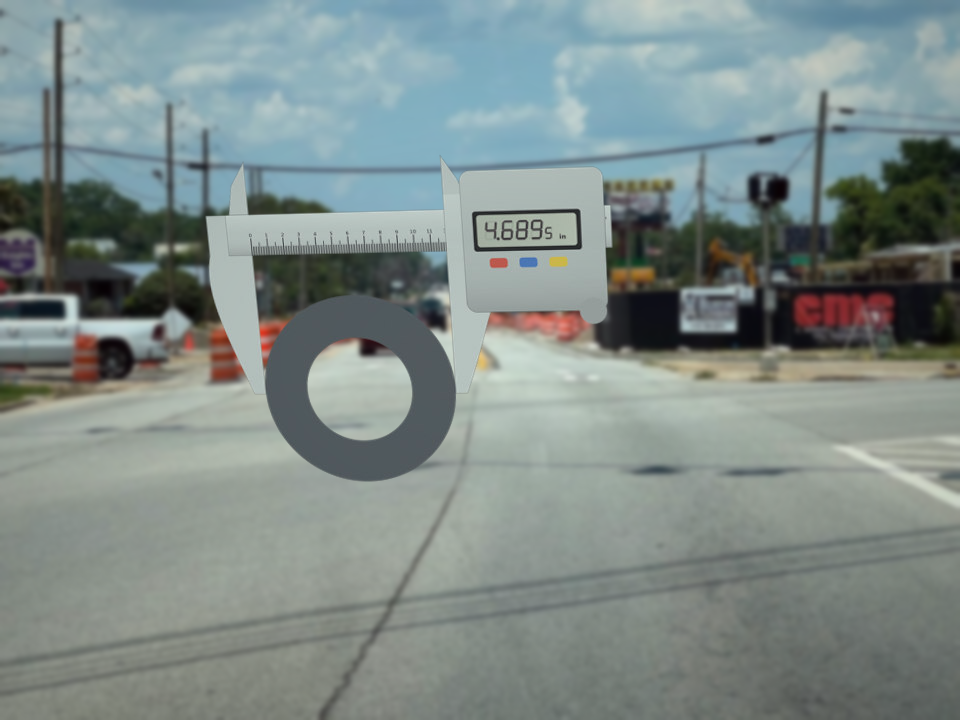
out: **4.6895** in
